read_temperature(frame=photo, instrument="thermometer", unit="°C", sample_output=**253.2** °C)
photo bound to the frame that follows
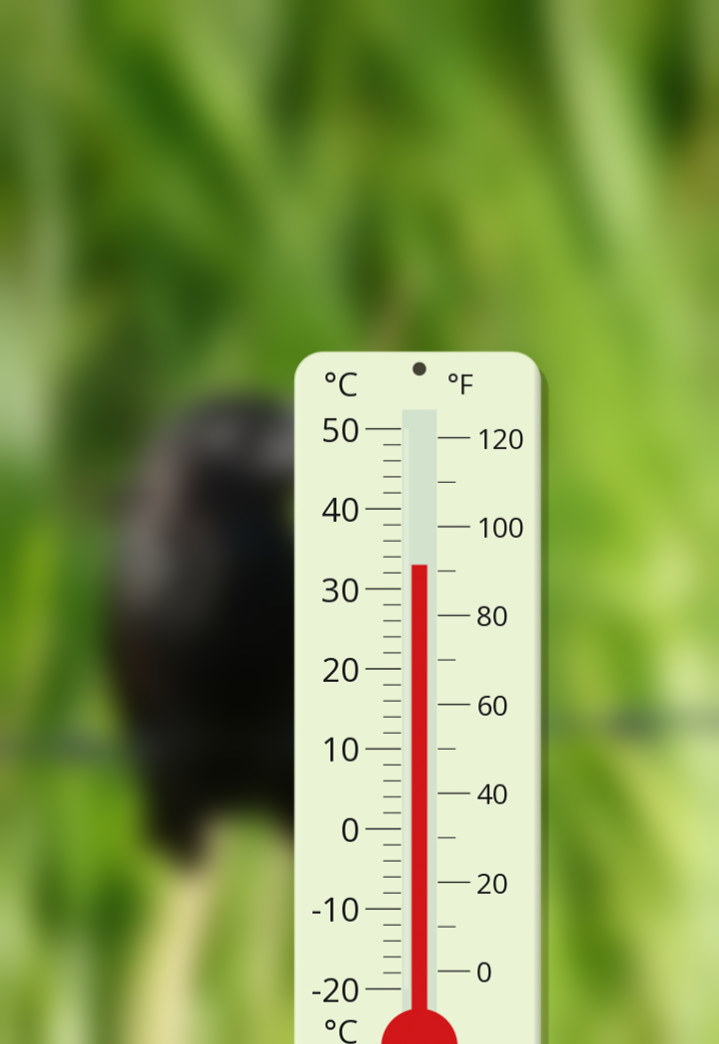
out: **33** °C
